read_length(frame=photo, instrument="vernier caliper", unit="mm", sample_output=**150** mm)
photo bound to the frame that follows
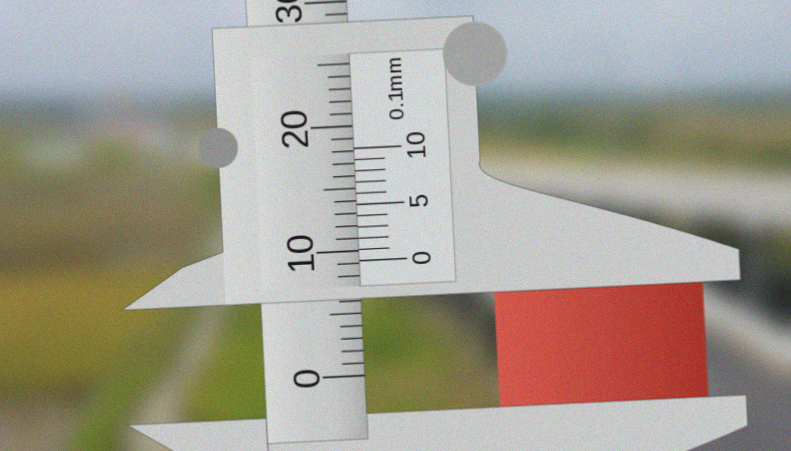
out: **9.2** mm
